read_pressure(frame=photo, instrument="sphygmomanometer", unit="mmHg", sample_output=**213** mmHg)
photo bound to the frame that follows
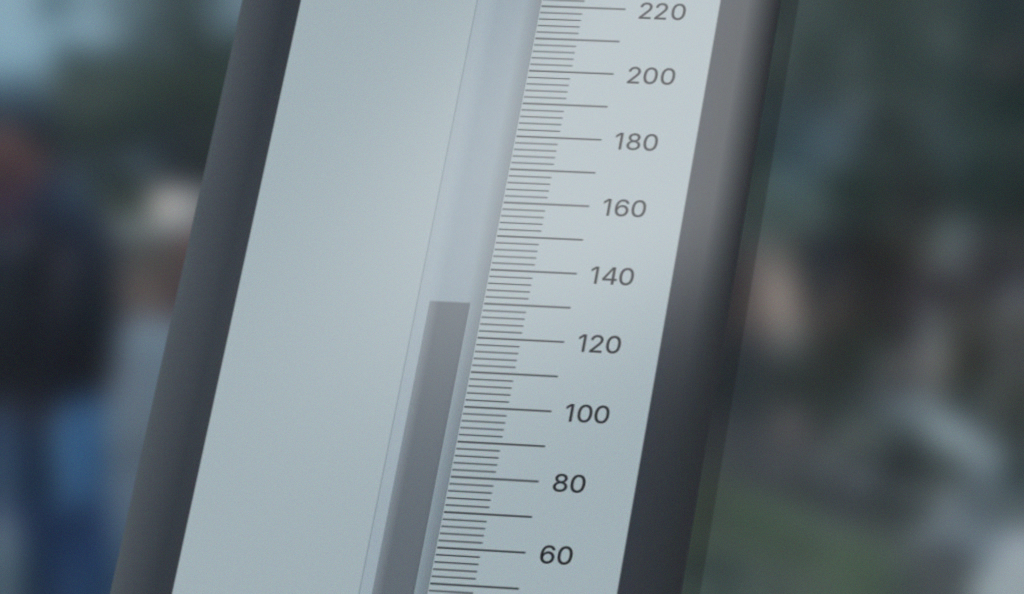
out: **130** mmHg
